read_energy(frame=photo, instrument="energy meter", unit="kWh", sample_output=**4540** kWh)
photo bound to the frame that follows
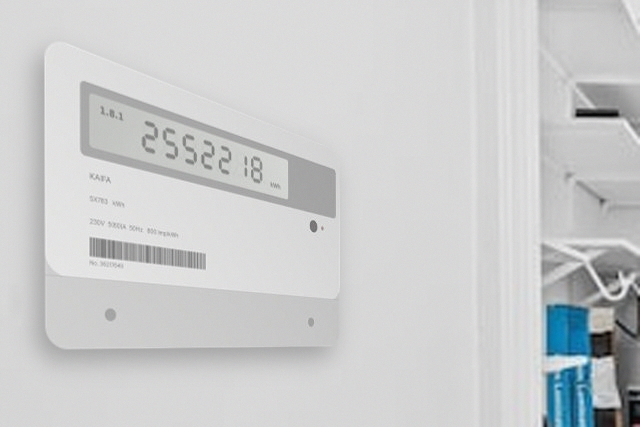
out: **2552218** kWh
